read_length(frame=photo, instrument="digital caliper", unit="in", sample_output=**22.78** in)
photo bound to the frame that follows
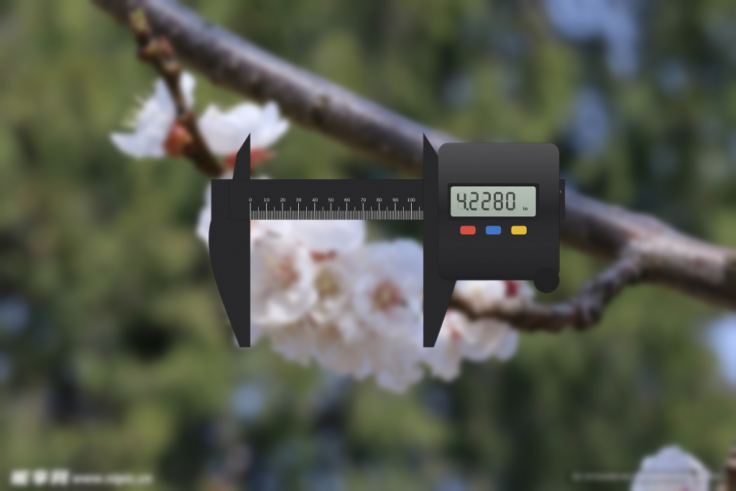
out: **4.2280** in
